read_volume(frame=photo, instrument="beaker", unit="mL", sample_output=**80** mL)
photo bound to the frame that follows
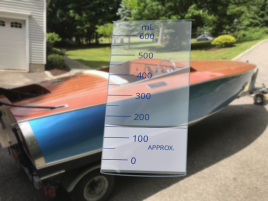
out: **150** mL
